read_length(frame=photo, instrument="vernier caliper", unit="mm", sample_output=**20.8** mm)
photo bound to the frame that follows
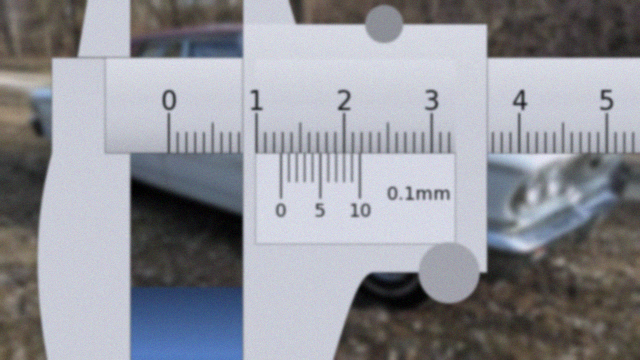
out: **12.8** mm
